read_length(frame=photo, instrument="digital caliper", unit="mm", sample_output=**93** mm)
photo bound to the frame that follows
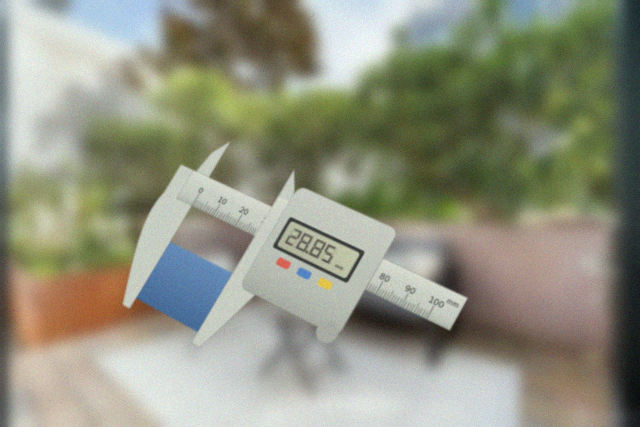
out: **28.85** mm
